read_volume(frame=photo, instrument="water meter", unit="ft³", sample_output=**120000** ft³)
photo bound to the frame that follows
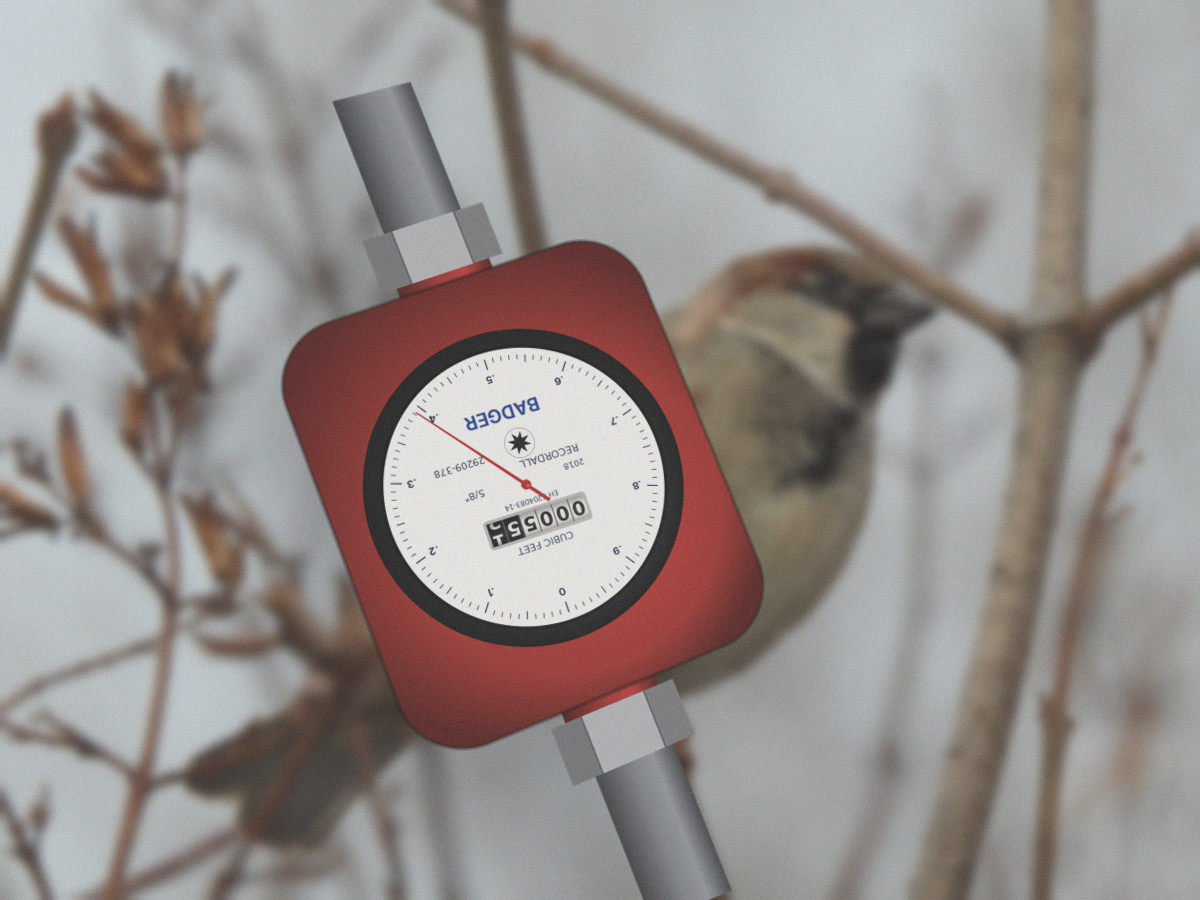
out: **551.39** ft³
